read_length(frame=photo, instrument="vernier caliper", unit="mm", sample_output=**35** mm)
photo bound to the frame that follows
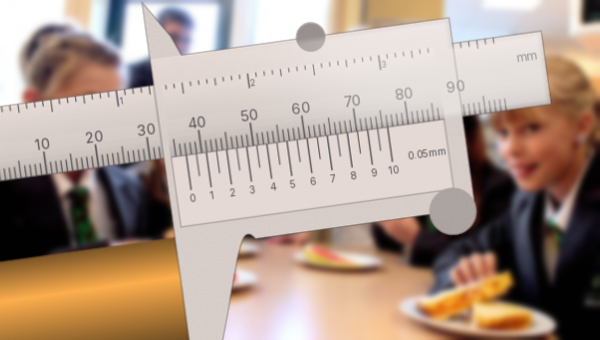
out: **37.0** mm
